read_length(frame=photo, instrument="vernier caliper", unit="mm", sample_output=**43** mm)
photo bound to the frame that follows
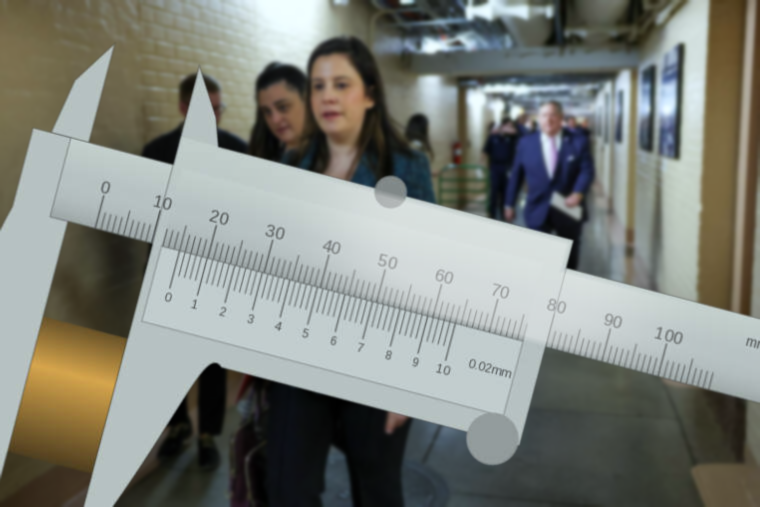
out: **15.0** mm
